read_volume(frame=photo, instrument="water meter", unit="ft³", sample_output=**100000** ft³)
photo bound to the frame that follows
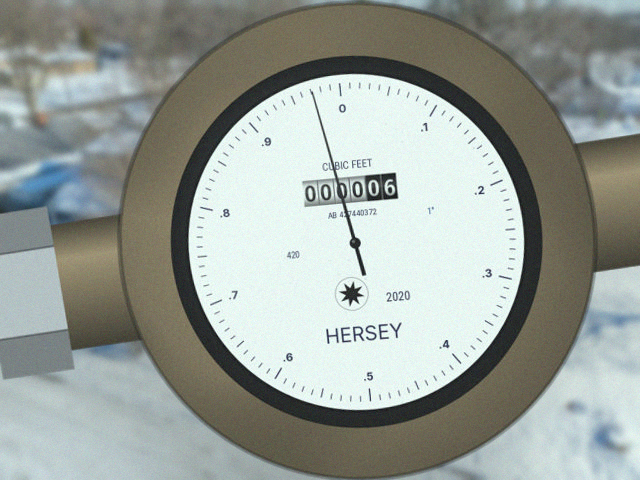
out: **5.97** ft³
